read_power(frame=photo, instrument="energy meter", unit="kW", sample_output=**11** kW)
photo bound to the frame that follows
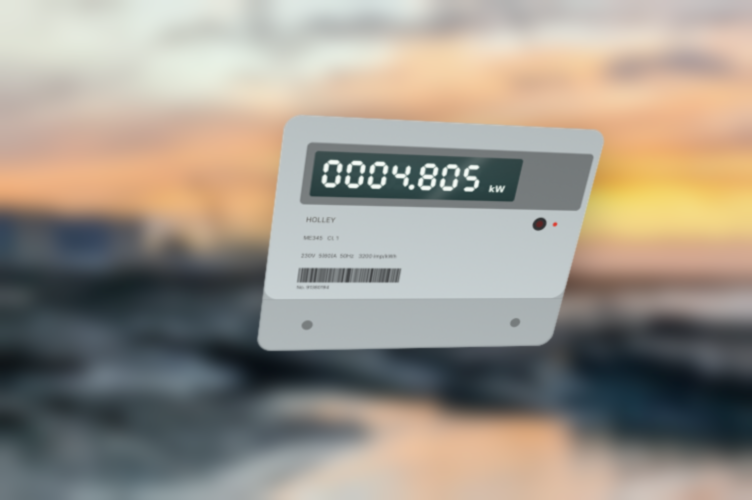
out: **4.805** kW
